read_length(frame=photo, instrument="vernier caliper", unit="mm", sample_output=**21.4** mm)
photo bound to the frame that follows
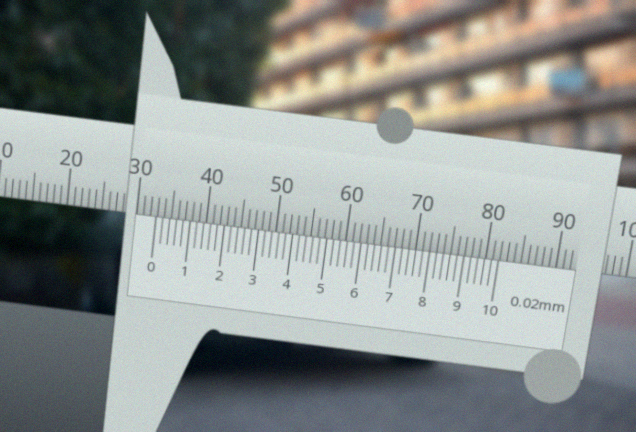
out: **32.8** mm
